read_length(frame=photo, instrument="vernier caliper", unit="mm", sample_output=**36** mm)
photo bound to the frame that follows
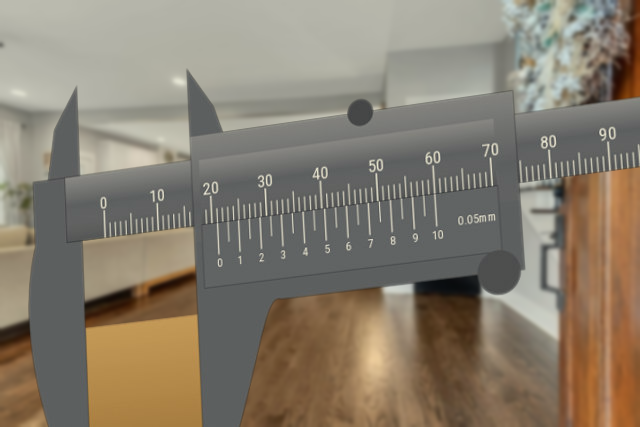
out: **21.0** mm
